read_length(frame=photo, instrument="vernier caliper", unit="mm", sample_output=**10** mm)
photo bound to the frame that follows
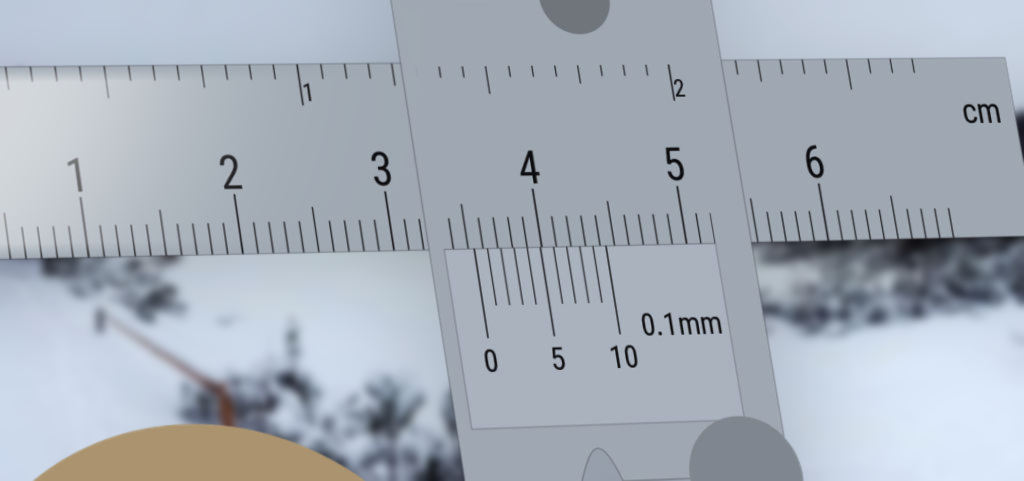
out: **35.4** mm
